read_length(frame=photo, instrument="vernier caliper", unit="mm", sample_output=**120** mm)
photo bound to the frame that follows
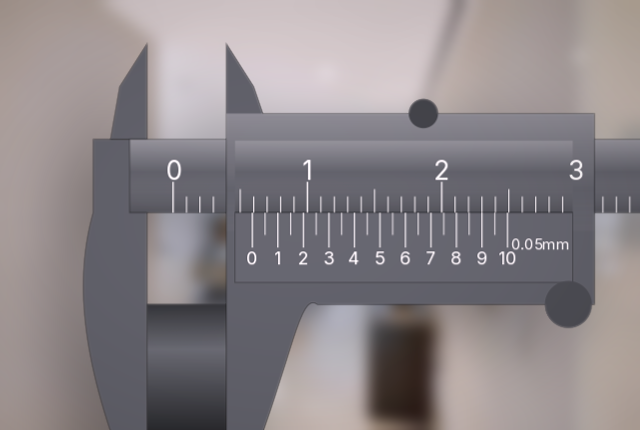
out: **5.9** mm
